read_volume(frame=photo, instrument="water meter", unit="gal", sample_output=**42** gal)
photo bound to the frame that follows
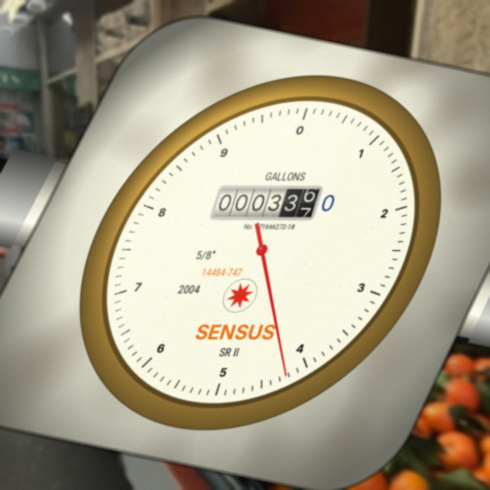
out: **3364.2** gal
